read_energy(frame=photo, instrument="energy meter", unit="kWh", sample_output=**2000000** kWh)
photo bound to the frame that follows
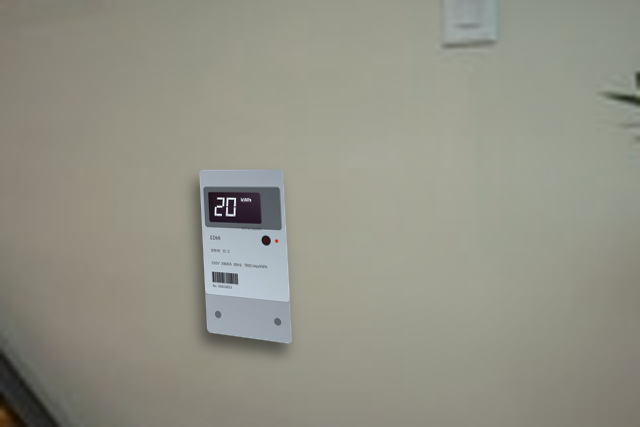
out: **20** kWh
